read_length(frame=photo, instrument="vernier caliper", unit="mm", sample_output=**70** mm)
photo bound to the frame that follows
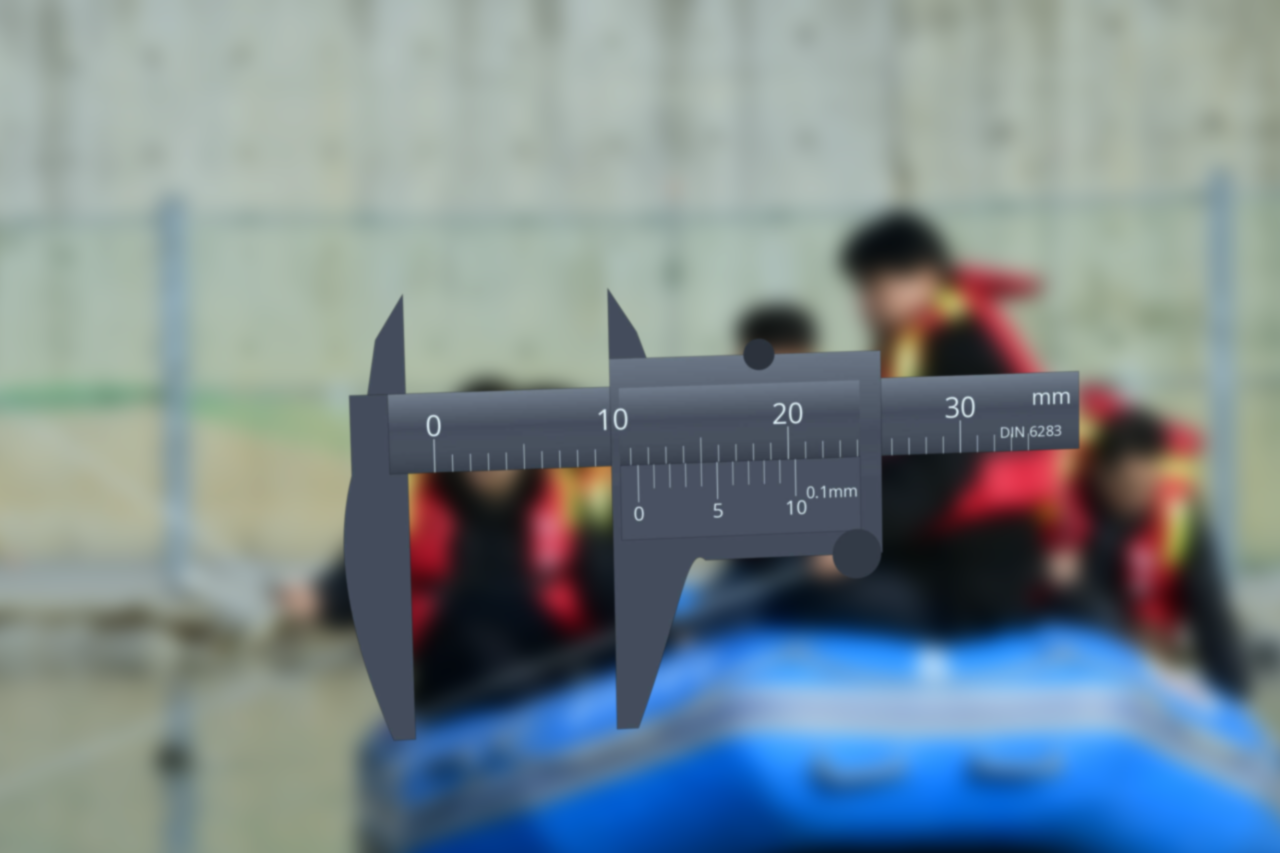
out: **11.4** mm
